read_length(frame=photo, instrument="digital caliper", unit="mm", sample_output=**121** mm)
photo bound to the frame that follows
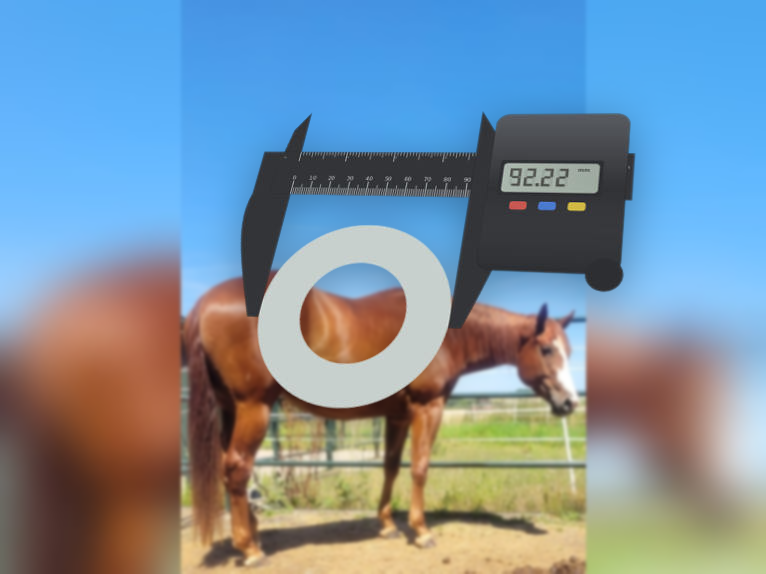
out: **92.22** mm
